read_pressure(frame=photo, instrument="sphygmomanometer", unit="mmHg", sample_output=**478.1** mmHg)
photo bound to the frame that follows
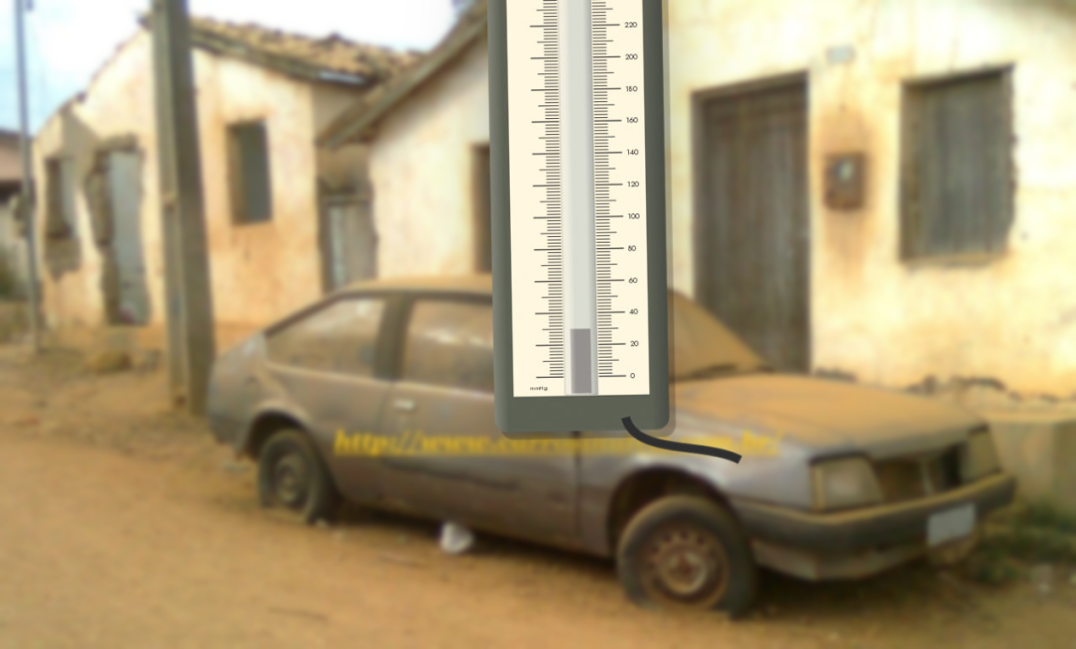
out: **30** mmHg
